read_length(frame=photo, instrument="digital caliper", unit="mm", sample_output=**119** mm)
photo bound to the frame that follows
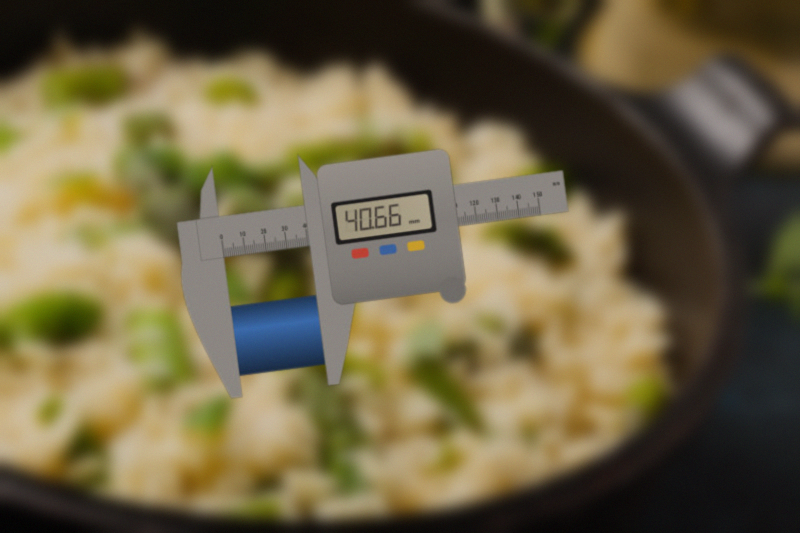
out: **40.66** mm
